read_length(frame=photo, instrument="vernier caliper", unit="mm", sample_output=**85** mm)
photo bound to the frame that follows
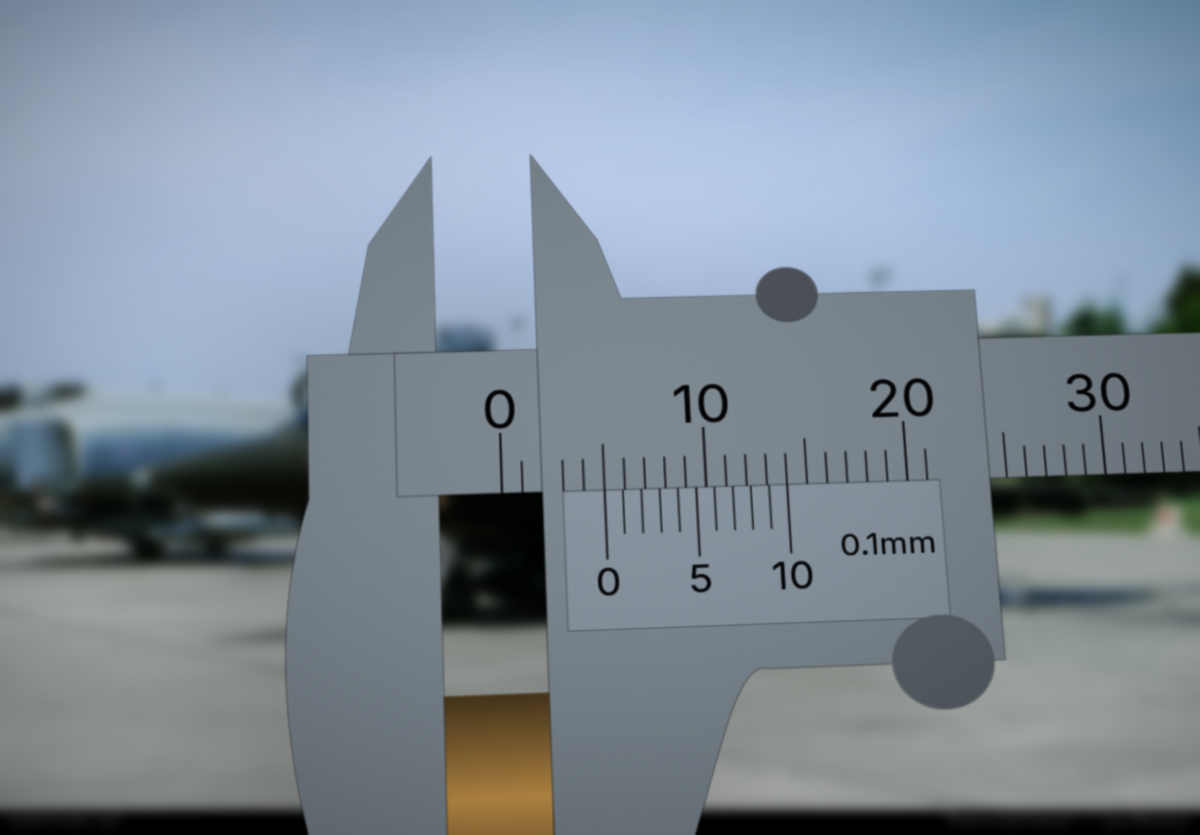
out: **5.0** mm
